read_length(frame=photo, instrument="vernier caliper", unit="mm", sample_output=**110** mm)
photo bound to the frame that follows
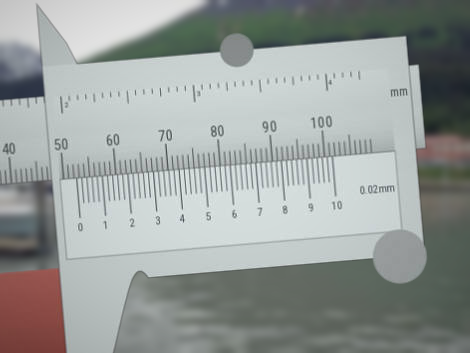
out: **52.5** mm
